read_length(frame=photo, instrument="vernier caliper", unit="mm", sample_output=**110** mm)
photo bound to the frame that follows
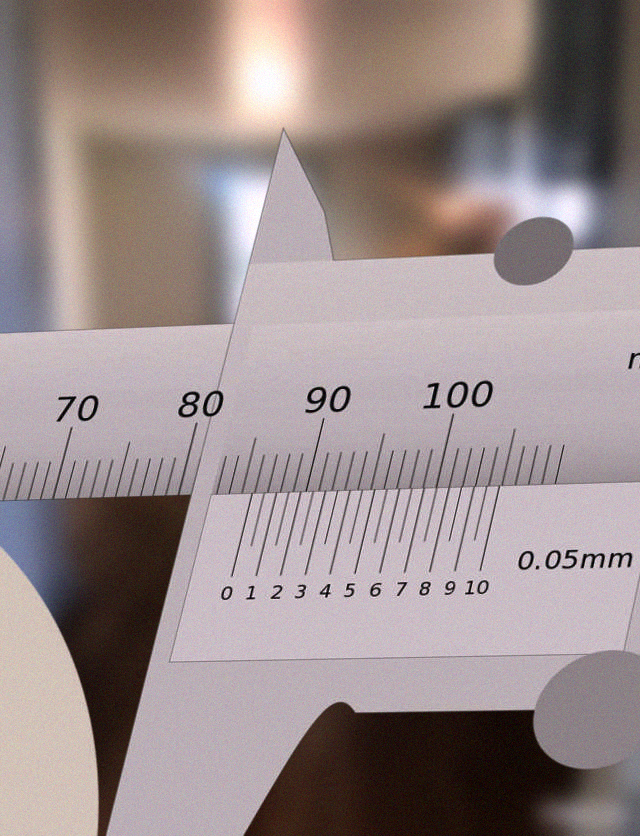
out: **85.8** mm
